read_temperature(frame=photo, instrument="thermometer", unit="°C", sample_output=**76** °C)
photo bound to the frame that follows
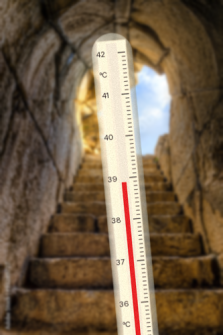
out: **38.9** °C
